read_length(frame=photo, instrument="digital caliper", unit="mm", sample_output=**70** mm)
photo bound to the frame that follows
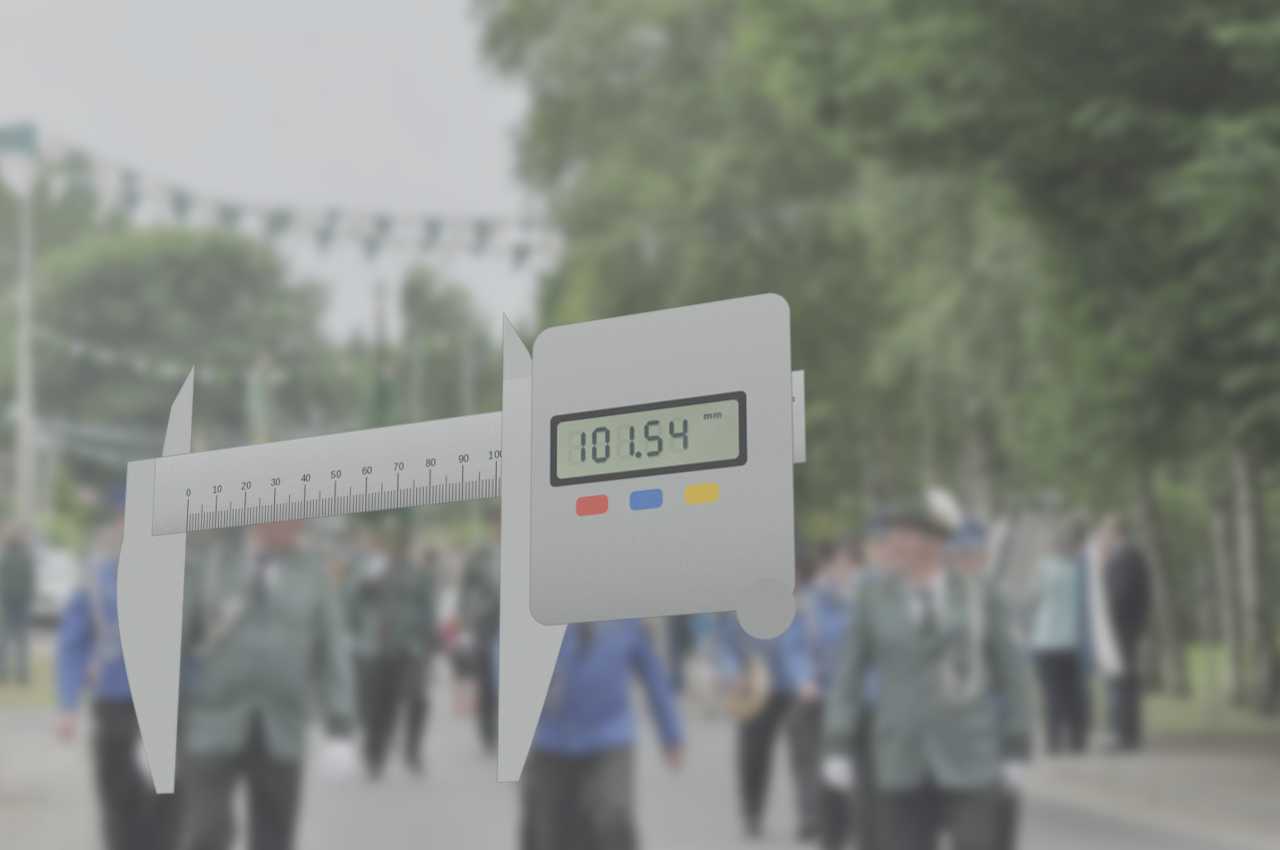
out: **101.54** mm
